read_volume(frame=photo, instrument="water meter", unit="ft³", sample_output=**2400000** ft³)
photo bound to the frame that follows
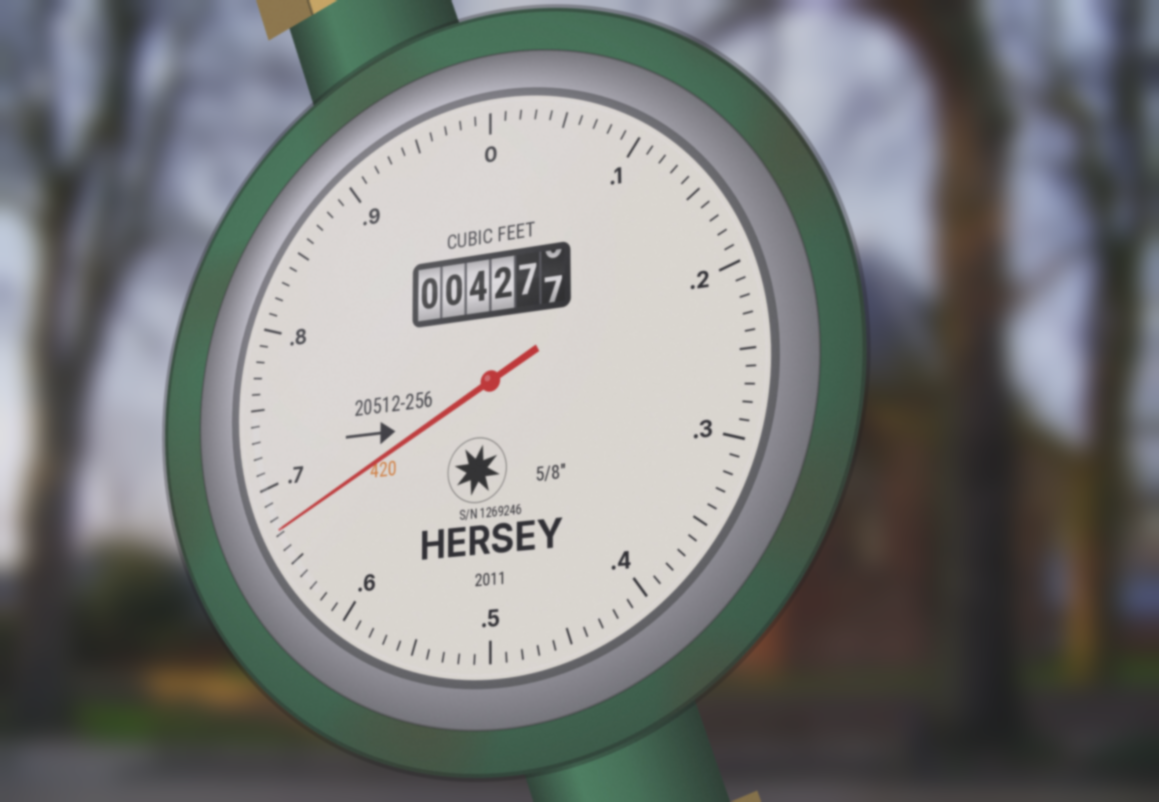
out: **4276.67** ft³
